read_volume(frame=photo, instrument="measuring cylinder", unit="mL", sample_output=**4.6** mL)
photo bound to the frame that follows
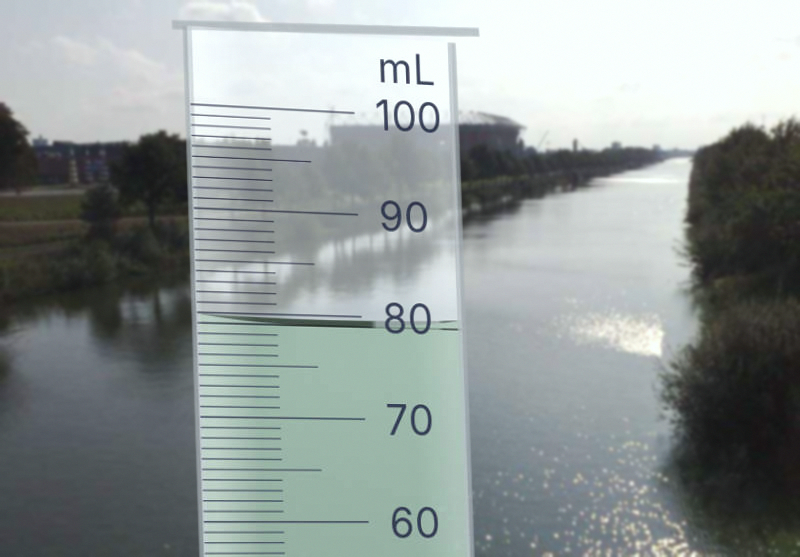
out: **79** mL
